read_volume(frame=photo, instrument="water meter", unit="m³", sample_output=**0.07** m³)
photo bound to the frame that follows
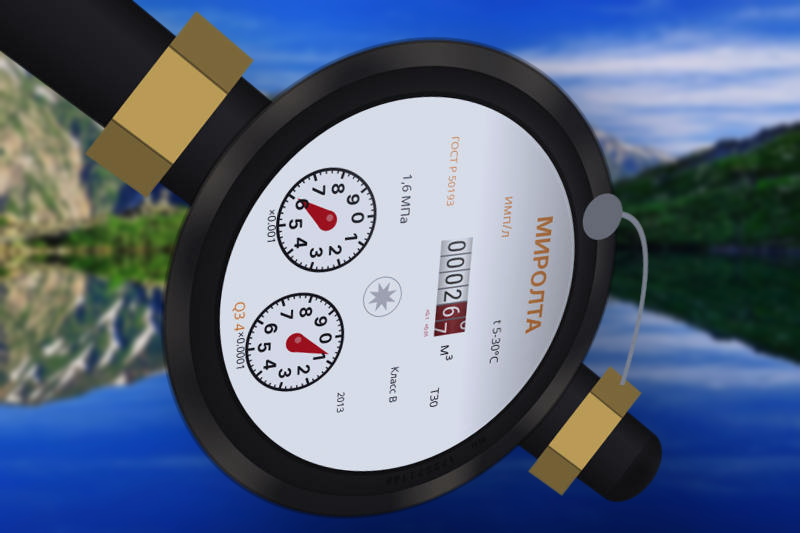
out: **2.6660** m³
